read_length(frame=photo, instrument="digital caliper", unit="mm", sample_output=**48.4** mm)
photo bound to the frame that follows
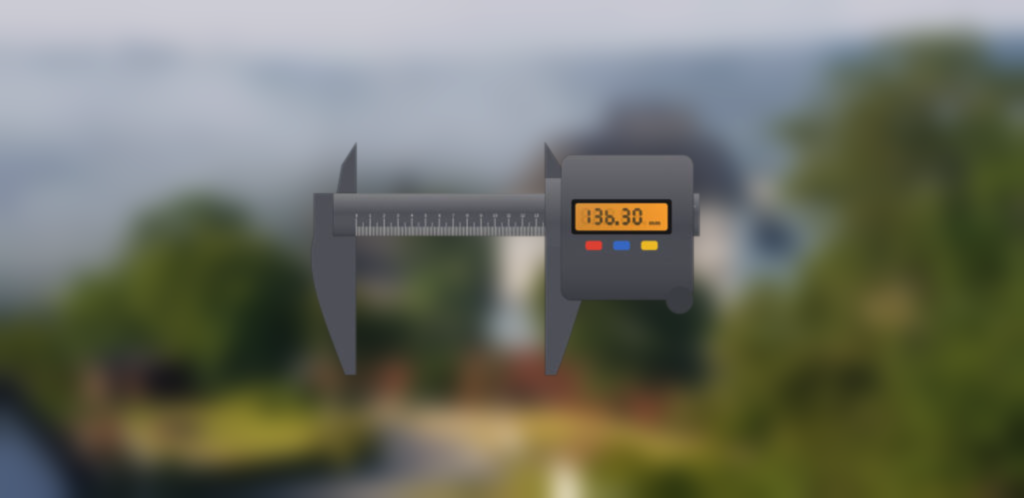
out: **136.30** mm
